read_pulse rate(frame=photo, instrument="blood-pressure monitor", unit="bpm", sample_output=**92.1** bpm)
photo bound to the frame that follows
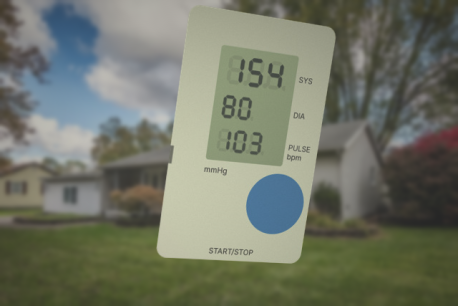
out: **103** bpm
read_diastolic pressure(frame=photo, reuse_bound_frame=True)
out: **80** mmHg
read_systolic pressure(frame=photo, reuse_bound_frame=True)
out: **154** mmHg
